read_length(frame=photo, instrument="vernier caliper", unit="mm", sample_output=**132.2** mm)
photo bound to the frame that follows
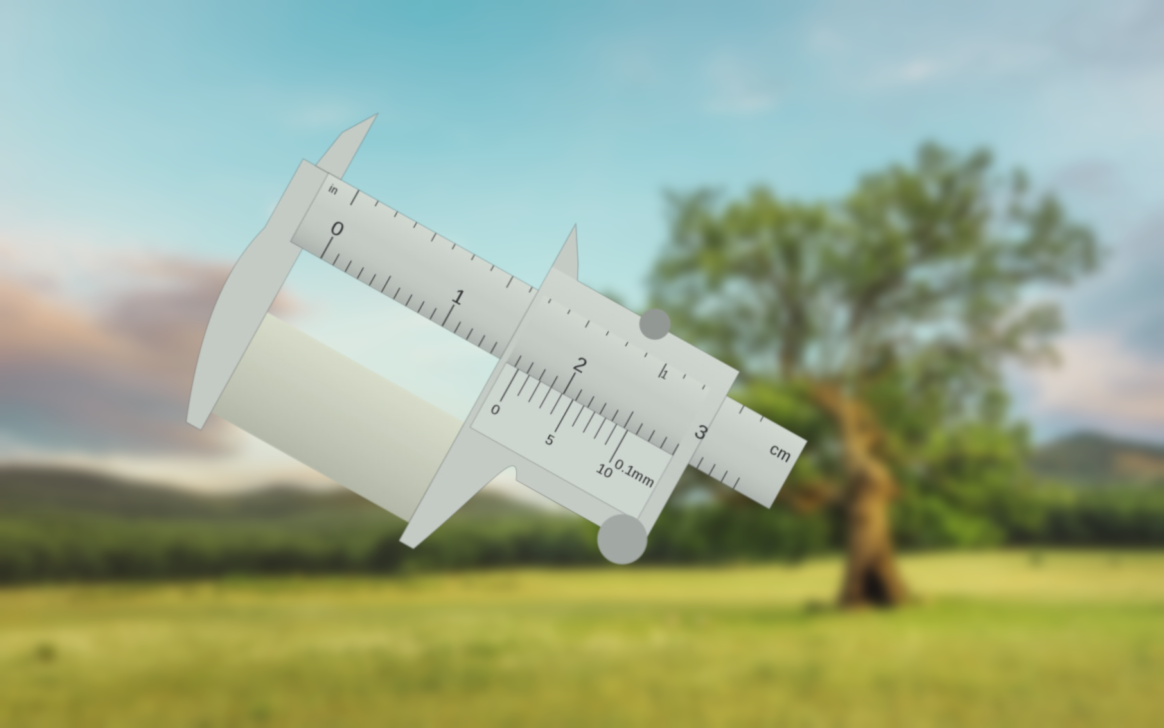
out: **16.3** mm
